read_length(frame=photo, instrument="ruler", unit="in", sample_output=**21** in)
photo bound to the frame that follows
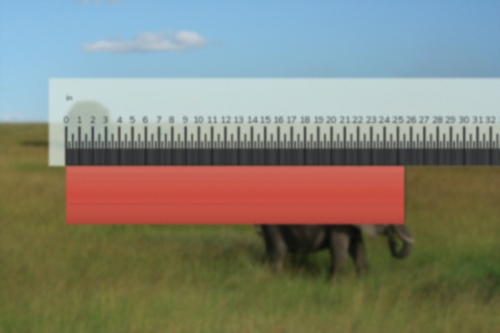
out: **25.5** in
